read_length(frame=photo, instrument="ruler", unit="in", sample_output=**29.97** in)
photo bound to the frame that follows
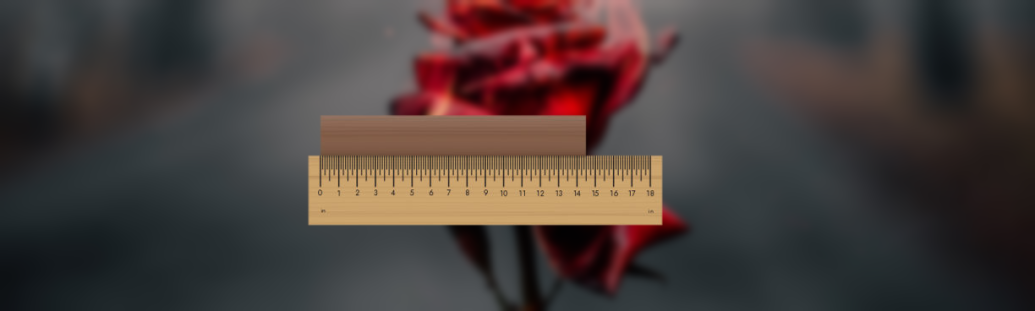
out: **14.5** in
